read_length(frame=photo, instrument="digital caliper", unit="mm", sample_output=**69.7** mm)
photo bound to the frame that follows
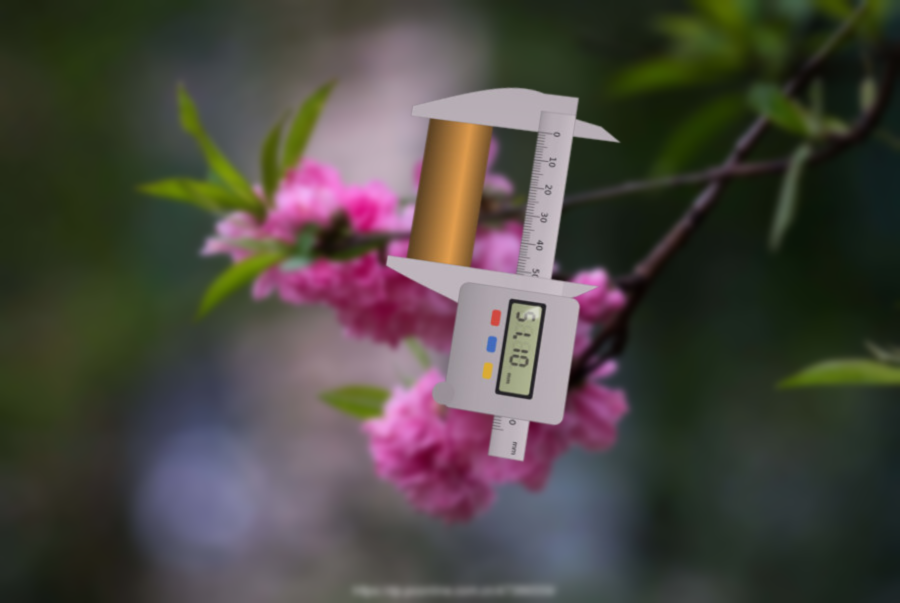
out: **51.10** mm
